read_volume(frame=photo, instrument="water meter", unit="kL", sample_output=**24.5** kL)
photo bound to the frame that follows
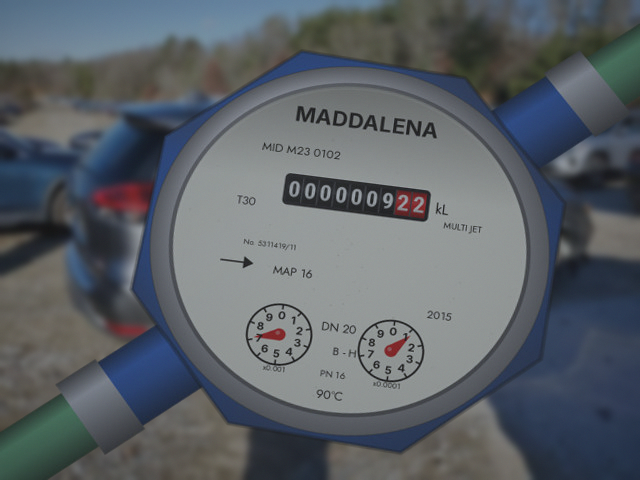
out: **9.2271** kL
